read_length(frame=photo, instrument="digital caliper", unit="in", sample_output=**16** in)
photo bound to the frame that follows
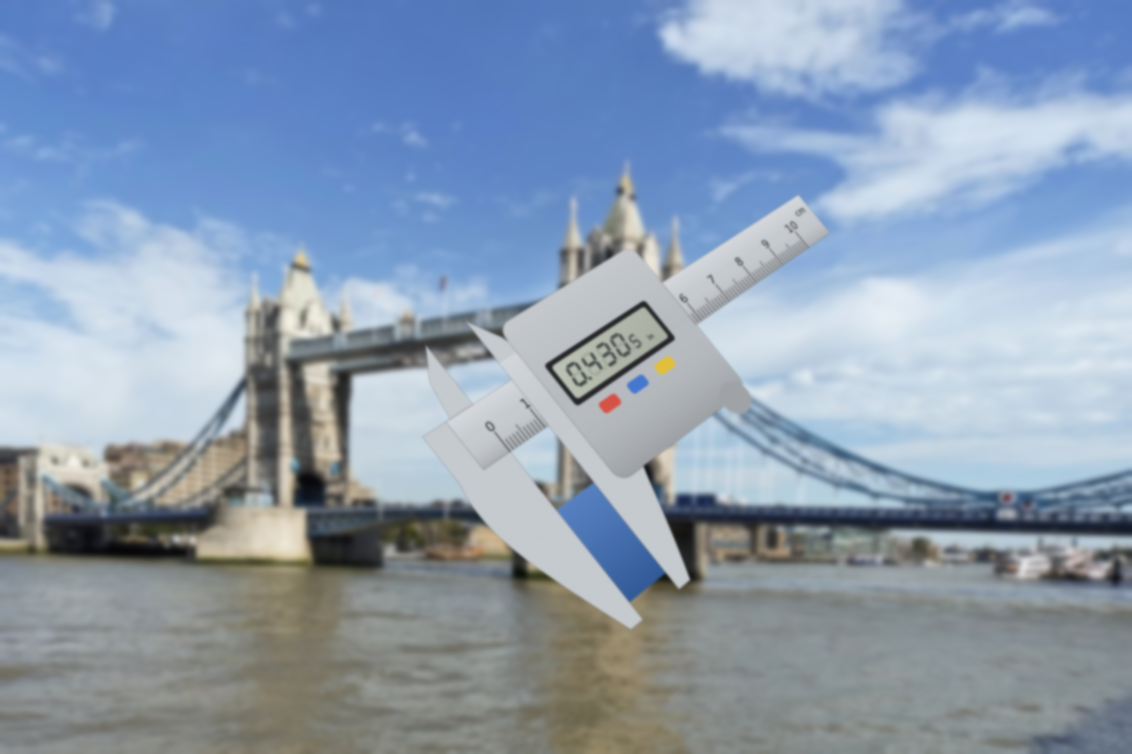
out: **0.4305** in
